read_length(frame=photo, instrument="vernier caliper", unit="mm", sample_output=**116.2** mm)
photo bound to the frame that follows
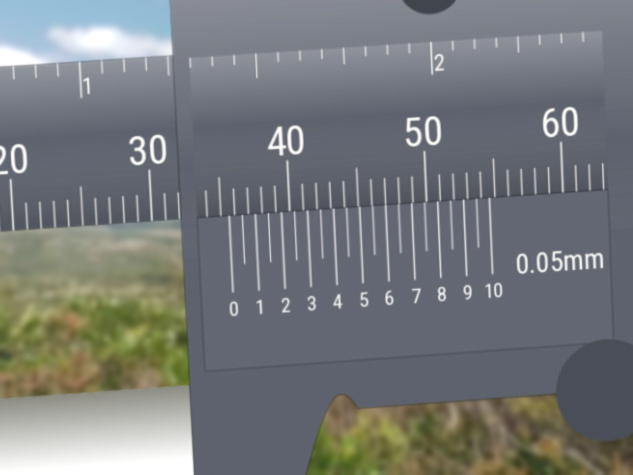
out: **35.6** mm
